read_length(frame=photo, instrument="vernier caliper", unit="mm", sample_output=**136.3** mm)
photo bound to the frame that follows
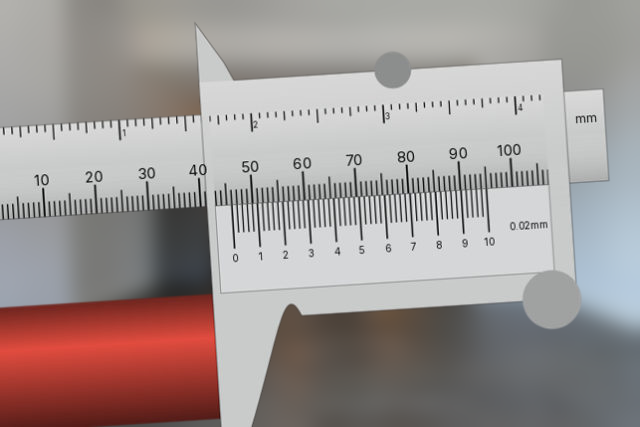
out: **46.0** mm
